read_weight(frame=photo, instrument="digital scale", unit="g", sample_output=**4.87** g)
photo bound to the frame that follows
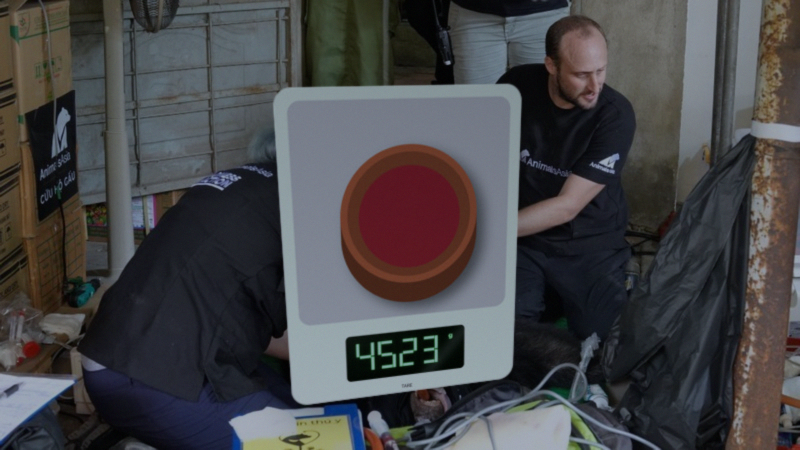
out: **4523** g
